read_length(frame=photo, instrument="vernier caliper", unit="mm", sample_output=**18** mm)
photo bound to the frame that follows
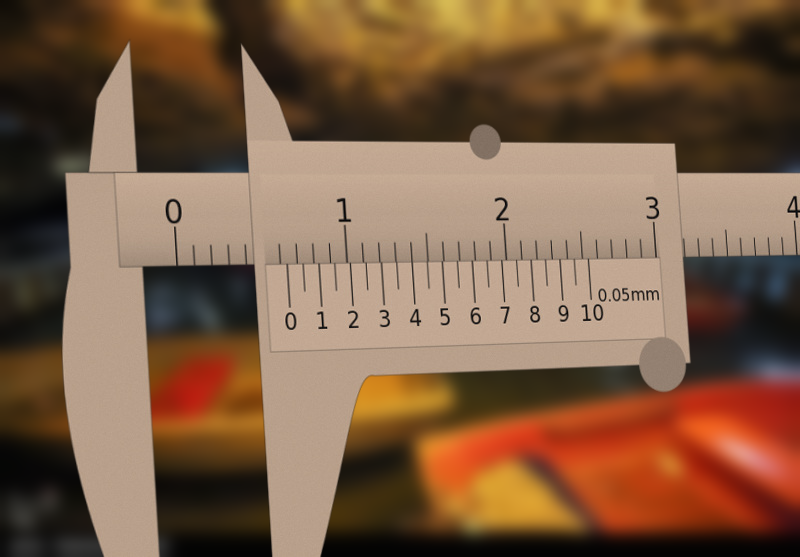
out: **6.4** mm
